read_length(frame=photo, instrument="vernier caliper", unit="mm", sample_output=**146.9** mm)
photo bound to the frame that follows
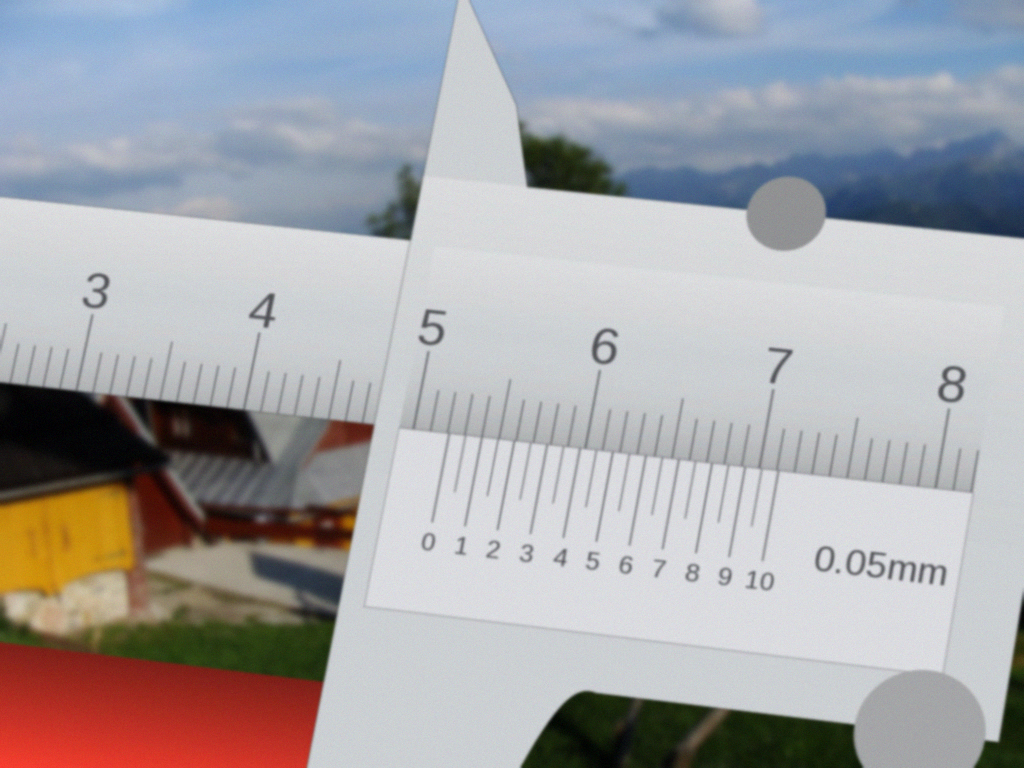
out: **52.1** mm
